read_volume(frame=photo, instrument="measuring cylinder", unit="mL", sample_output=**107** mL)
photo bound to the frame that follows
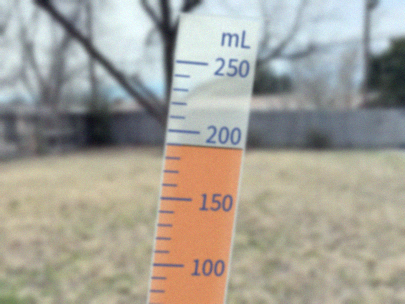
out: **190** mL
